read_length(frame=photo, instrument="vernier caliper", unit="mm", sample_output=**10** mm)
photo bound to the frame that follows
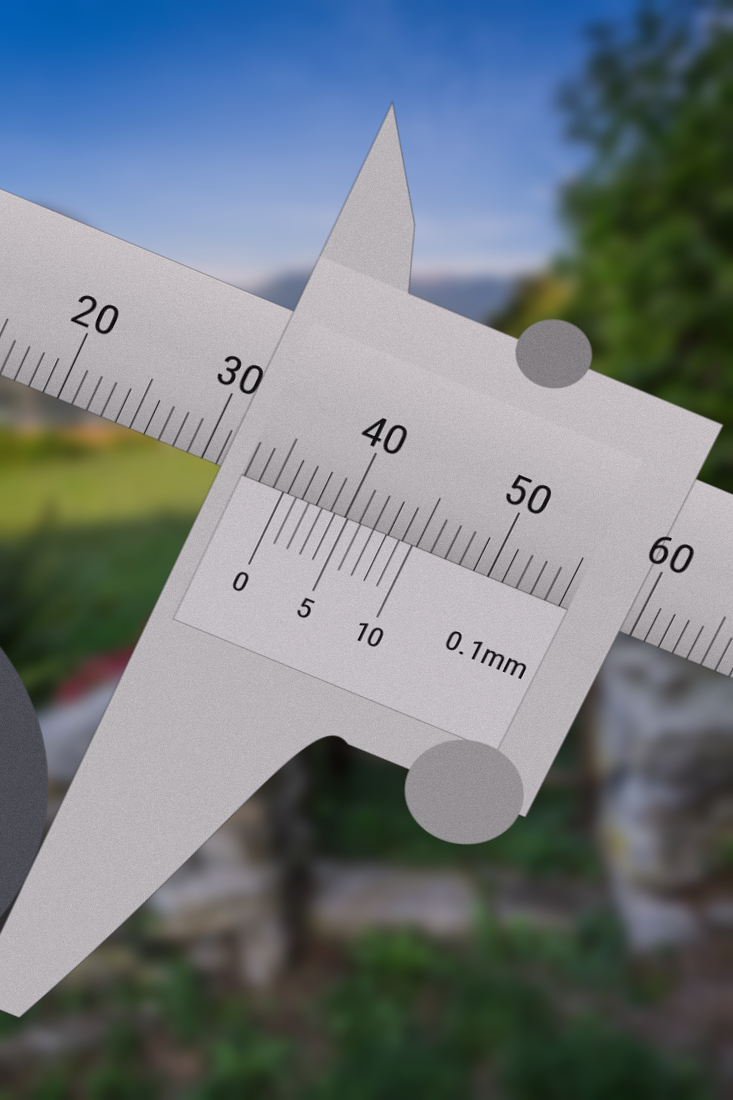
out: **35.7** mm
